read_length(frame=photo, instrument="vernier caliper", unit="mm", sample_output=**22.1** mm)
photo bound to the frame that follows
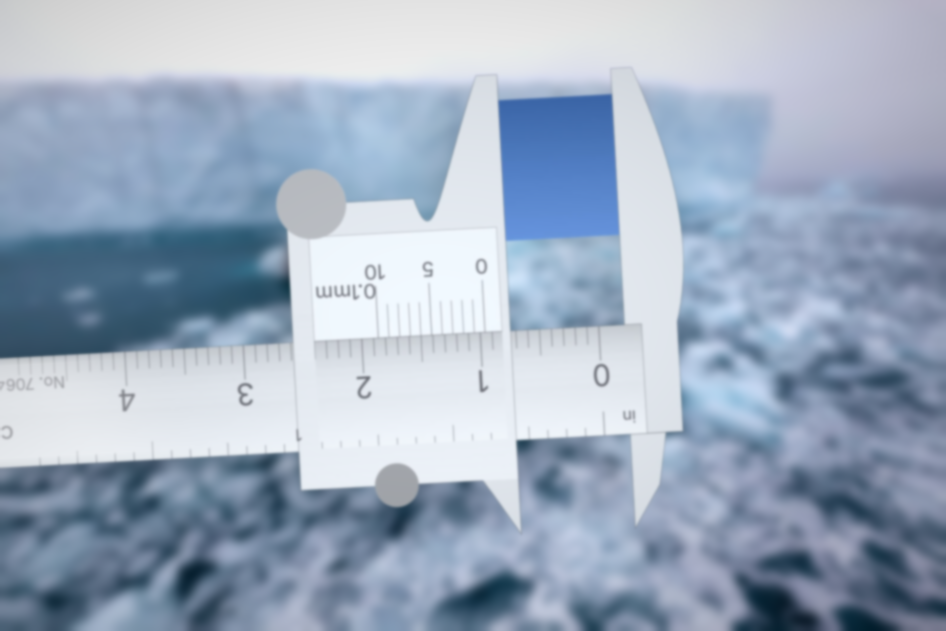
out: **9.6** mm
